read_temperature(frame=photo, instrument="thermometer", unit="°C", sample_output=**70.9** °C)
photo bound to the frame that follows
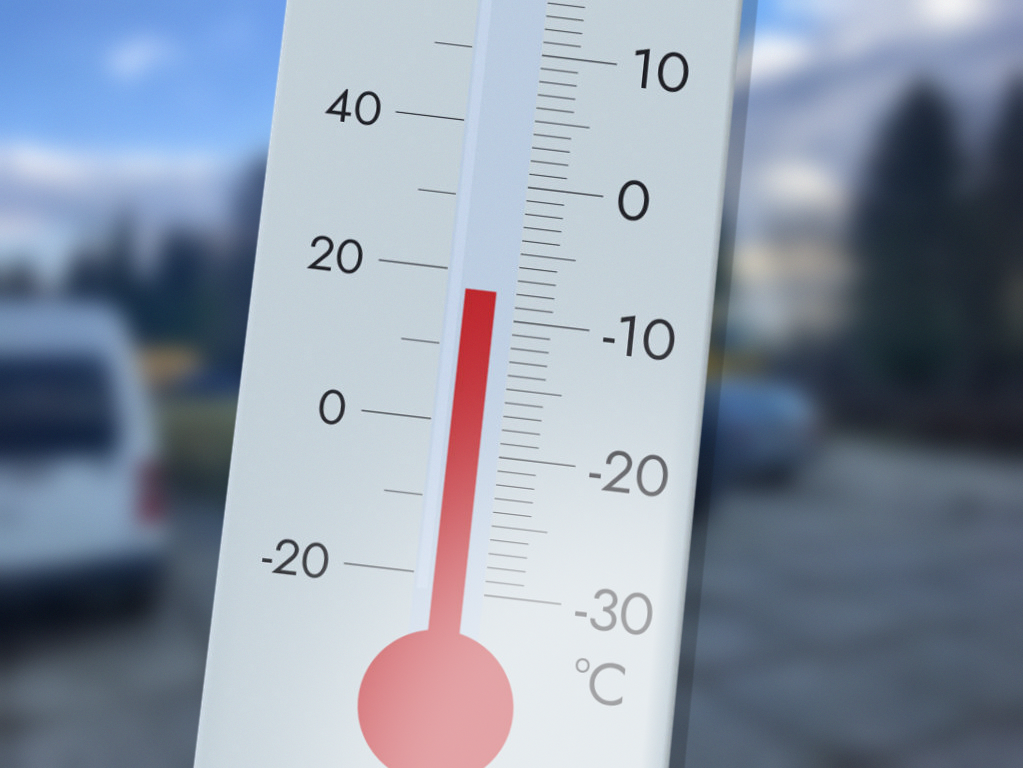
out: **-8** °C
